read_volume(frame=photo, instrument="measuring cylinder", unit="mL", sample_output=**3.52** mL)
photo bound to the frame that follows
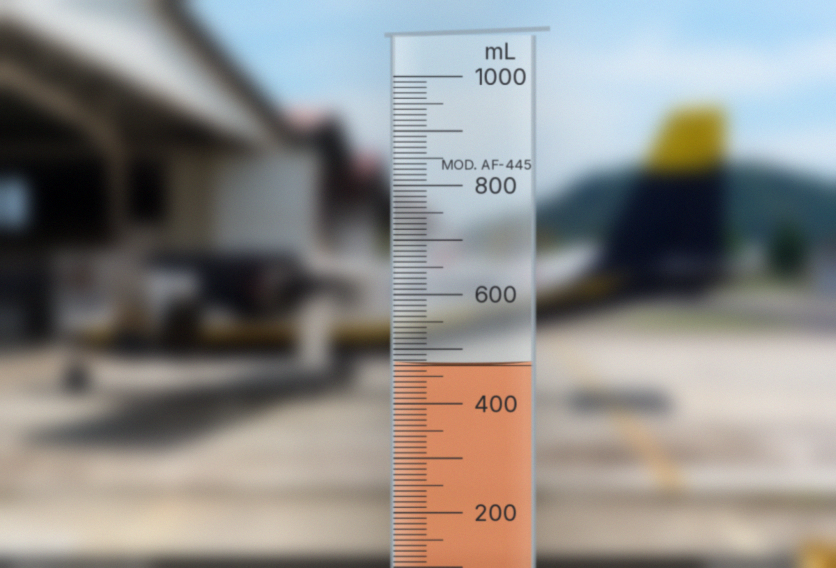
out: **470** mL
